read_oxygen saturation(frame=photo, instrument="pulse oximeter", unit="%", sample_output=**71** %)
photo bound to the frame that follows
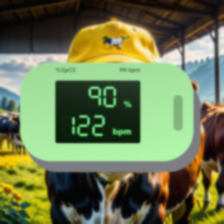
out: **90** %
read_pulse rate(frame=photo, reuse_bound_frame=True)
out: **122** bpm
